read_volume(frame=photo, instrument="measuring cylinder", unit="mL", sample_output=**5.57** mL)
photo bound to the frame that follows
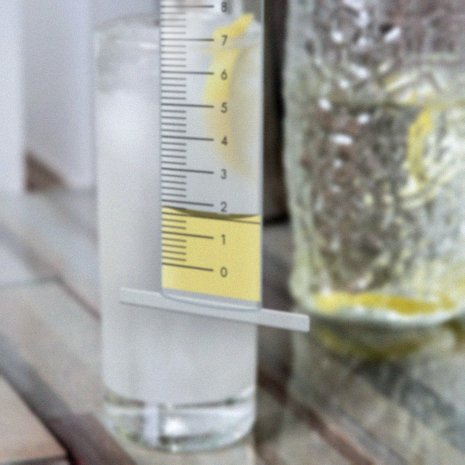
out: **1.6** mL
